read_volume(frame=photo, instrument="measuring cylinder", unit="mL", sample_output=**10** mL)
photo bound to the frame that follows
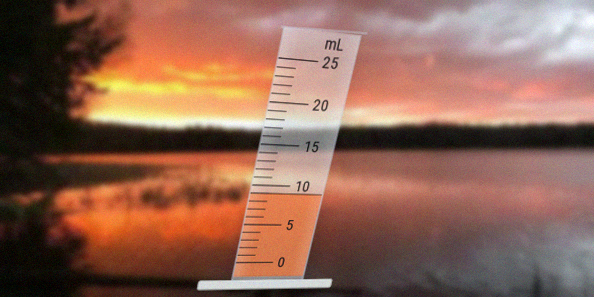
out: **9** mL
